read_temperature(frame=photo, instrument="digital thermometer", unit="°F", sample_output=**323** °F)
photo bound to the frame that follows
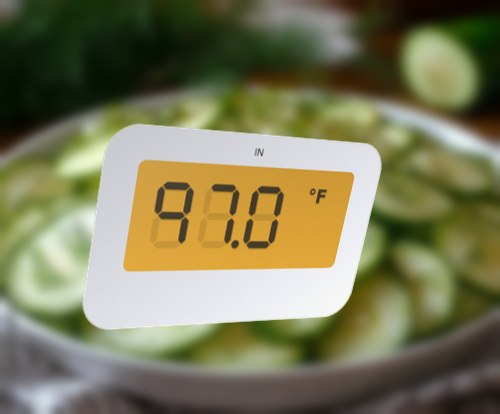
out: **97.0** °F
